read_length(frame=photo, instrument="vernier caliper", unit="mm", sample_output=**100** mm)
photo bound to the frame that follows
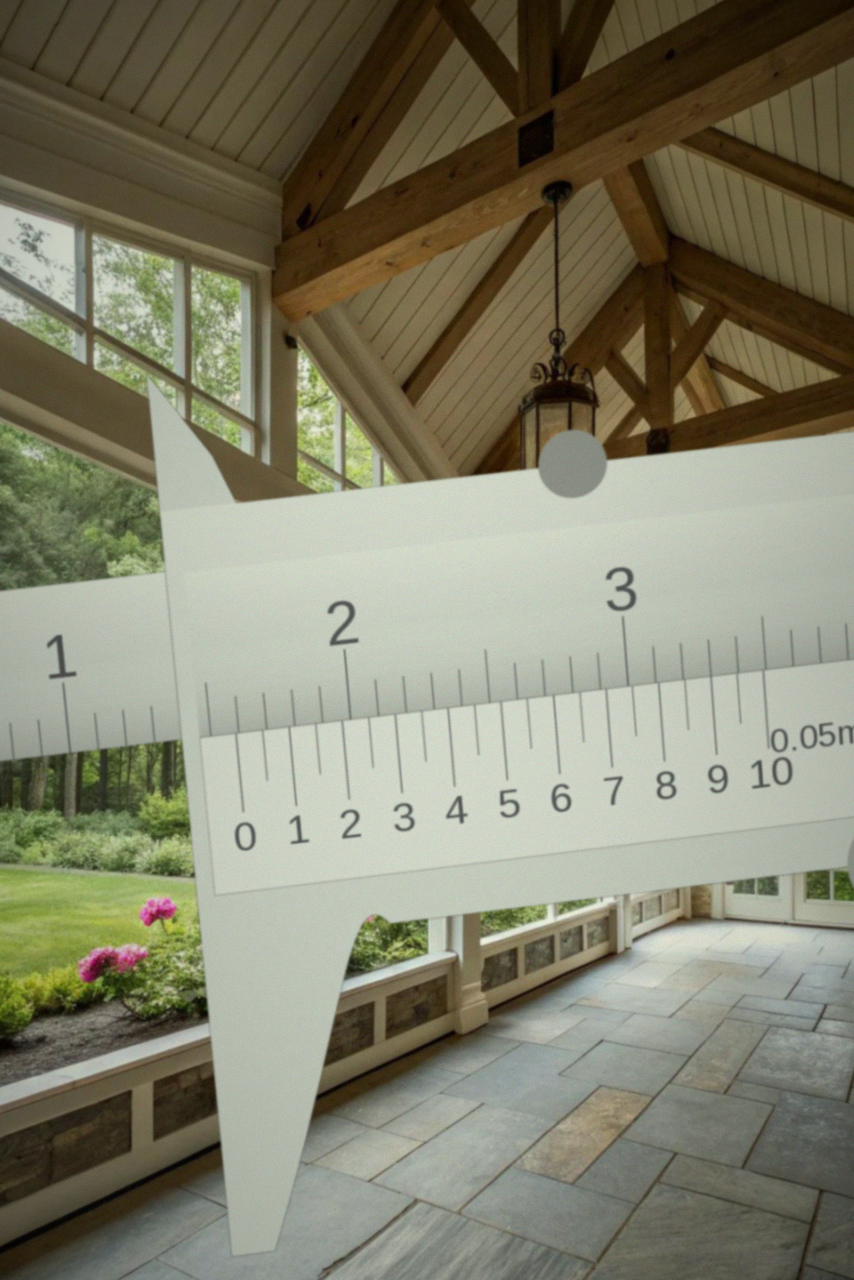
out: **15.9** mm
